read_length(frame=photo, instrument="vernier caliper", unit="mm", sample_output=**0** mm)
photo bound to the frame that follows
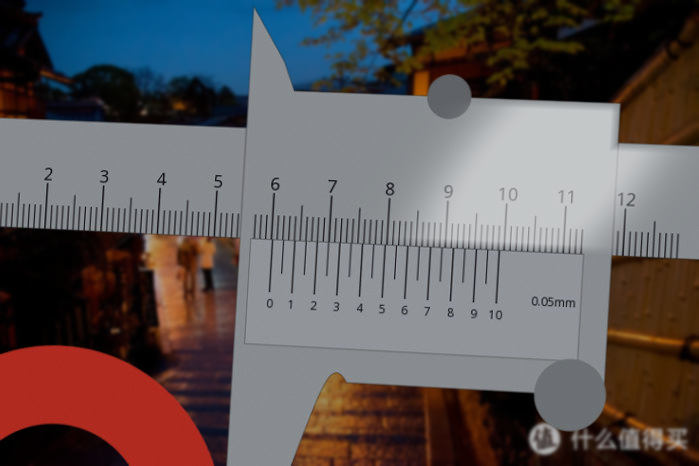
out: **60.2** mm
